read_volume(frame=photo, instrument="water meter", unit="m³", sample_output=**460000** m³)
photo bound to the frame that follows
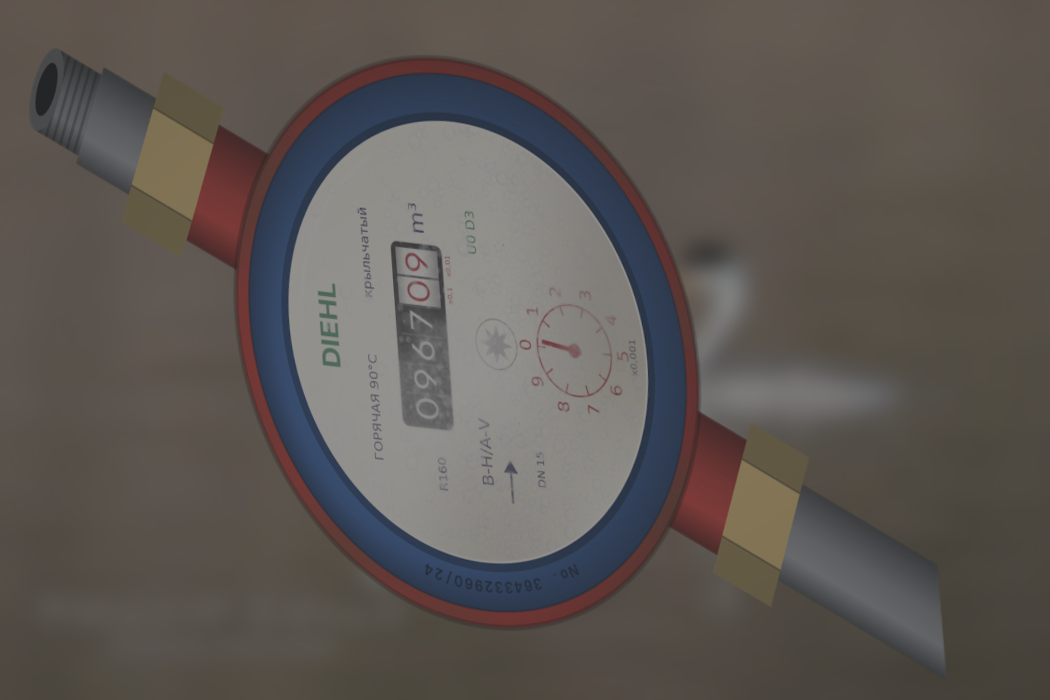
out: **967.090** m³
